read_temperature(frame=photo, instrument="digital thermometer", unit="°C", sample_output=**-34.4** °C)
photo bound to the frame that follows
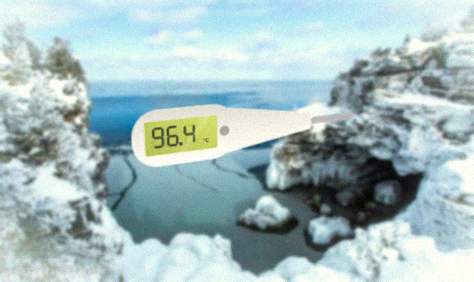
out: **96.4** °C
